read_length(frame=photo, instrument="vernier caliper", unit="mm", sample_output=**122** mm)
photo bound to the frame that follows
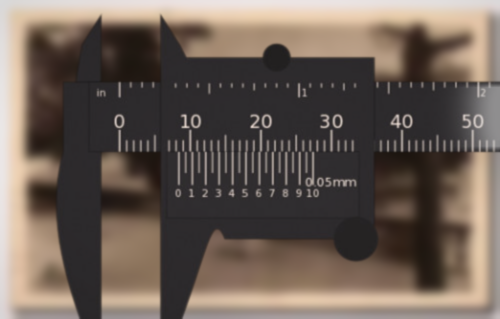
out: **8.4** mm
